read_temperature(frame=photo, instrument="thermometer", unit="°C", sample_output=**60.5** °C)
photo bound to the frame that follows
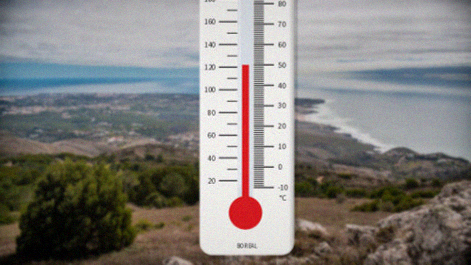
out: **50** °C
